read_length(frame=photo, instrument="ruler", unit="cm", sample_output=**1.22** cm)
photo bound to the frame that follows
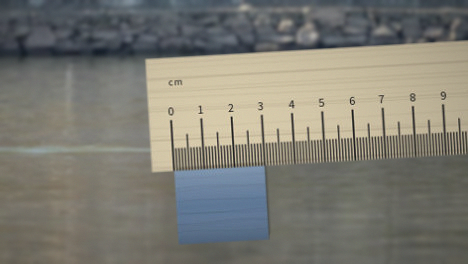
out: **3** cm
